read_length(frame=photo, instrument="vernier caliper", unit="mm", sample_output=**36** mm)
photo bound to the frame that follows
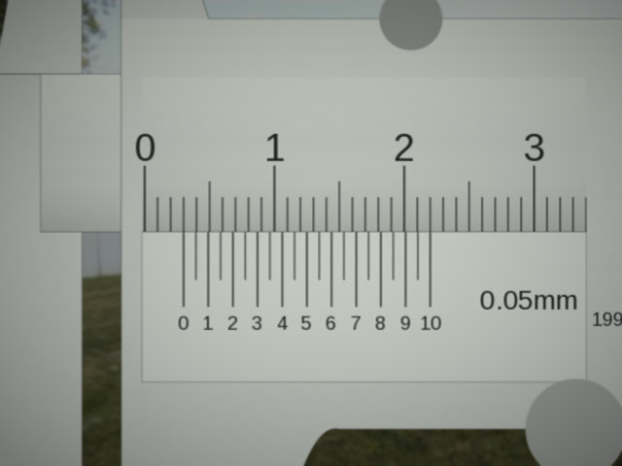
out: **3.0** mm
